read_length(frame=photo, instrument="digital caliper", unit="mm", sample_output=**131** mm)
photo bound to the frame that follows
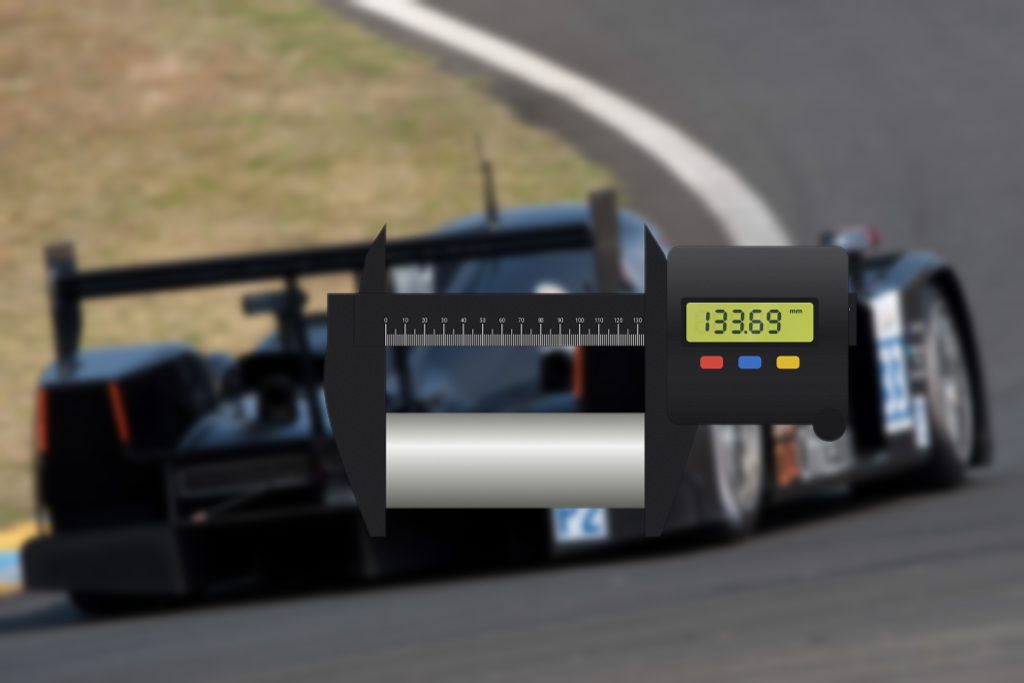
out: **133.69** mm
